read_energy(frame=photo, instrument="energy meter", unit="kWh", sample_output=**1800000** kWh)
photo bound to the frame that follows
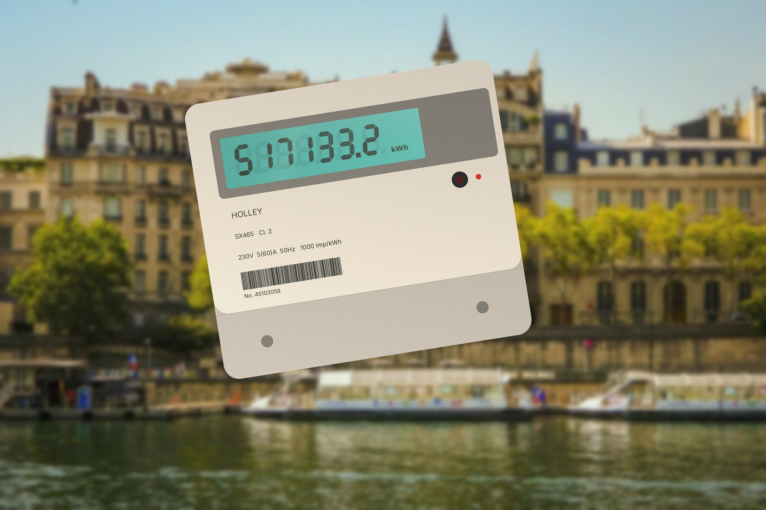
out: **517133.2** kWh
